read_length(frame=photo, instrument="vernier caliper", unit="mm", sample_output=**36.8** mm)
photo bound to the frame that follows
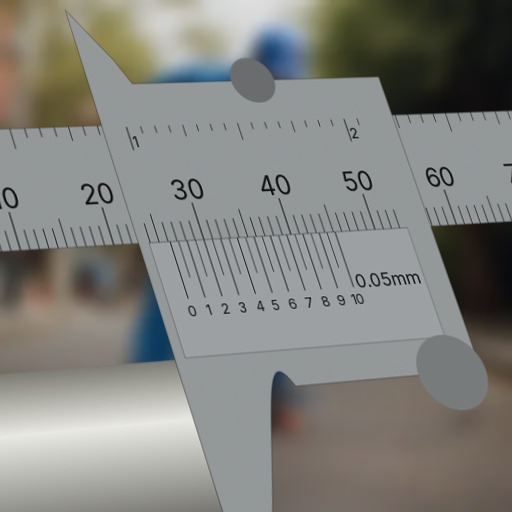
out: **26.2** mm
